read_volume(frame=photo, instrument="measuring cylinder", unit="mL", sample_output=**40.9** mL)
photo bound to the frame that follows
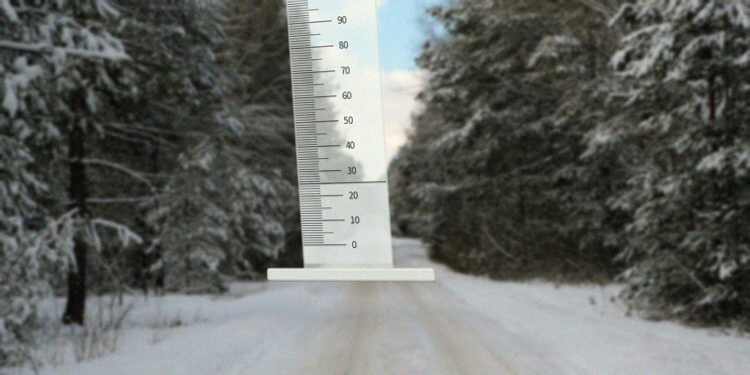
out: **25** mL
